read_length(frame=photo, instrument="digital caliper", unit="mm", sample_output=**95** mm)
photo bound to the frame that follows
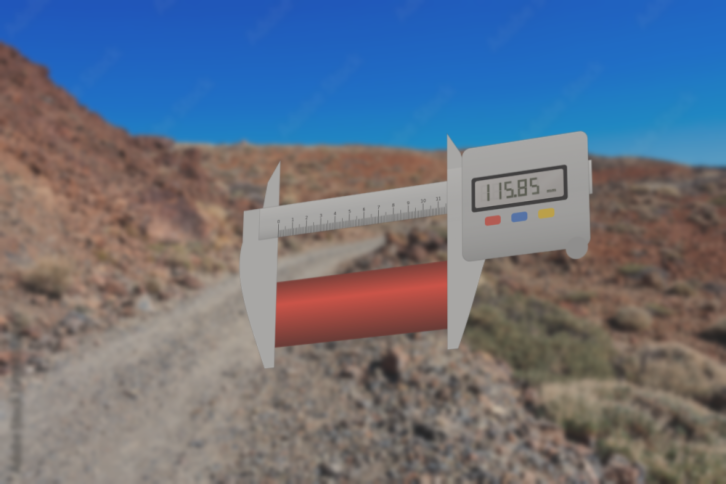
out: **115.85** mm
